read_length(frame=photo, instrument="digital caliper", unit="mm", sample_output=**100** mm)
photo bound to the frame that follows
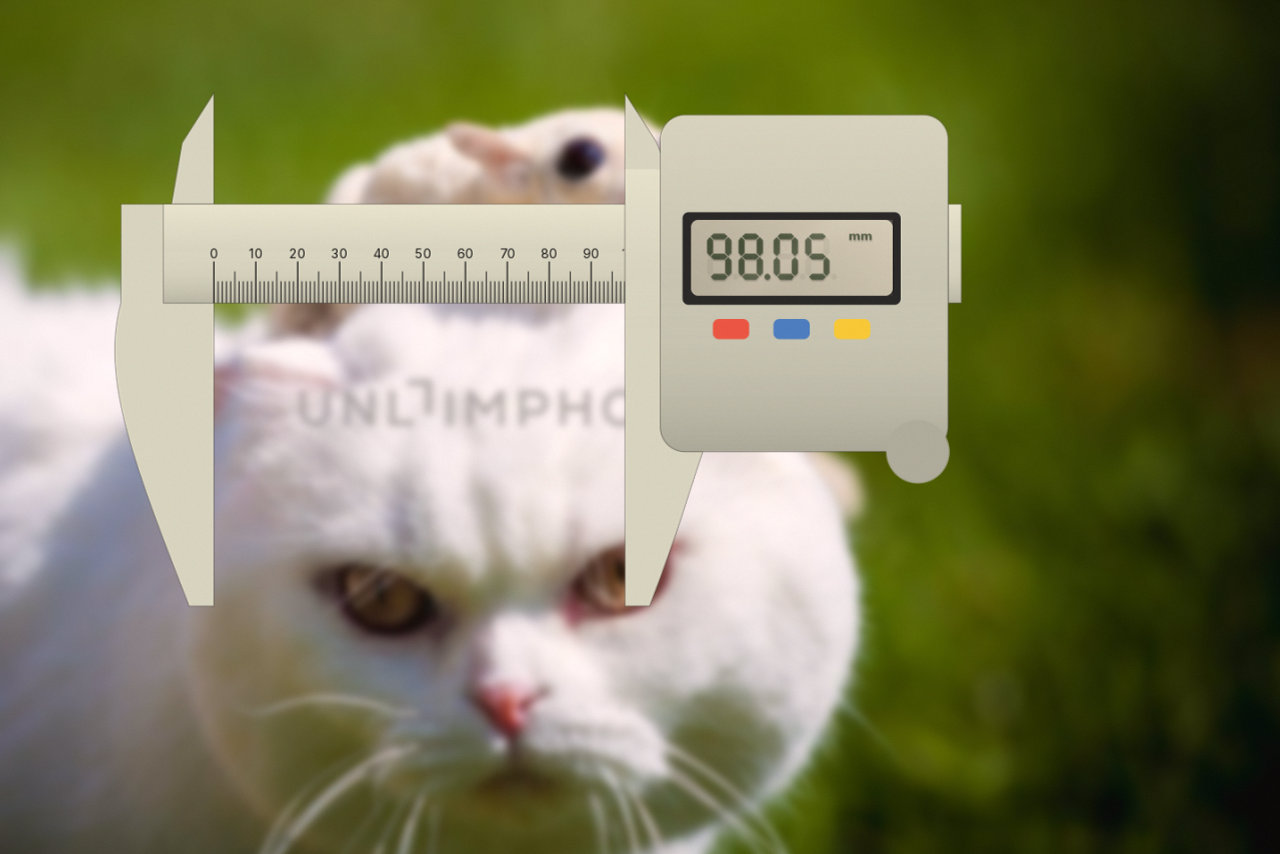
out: **98.05** mm
